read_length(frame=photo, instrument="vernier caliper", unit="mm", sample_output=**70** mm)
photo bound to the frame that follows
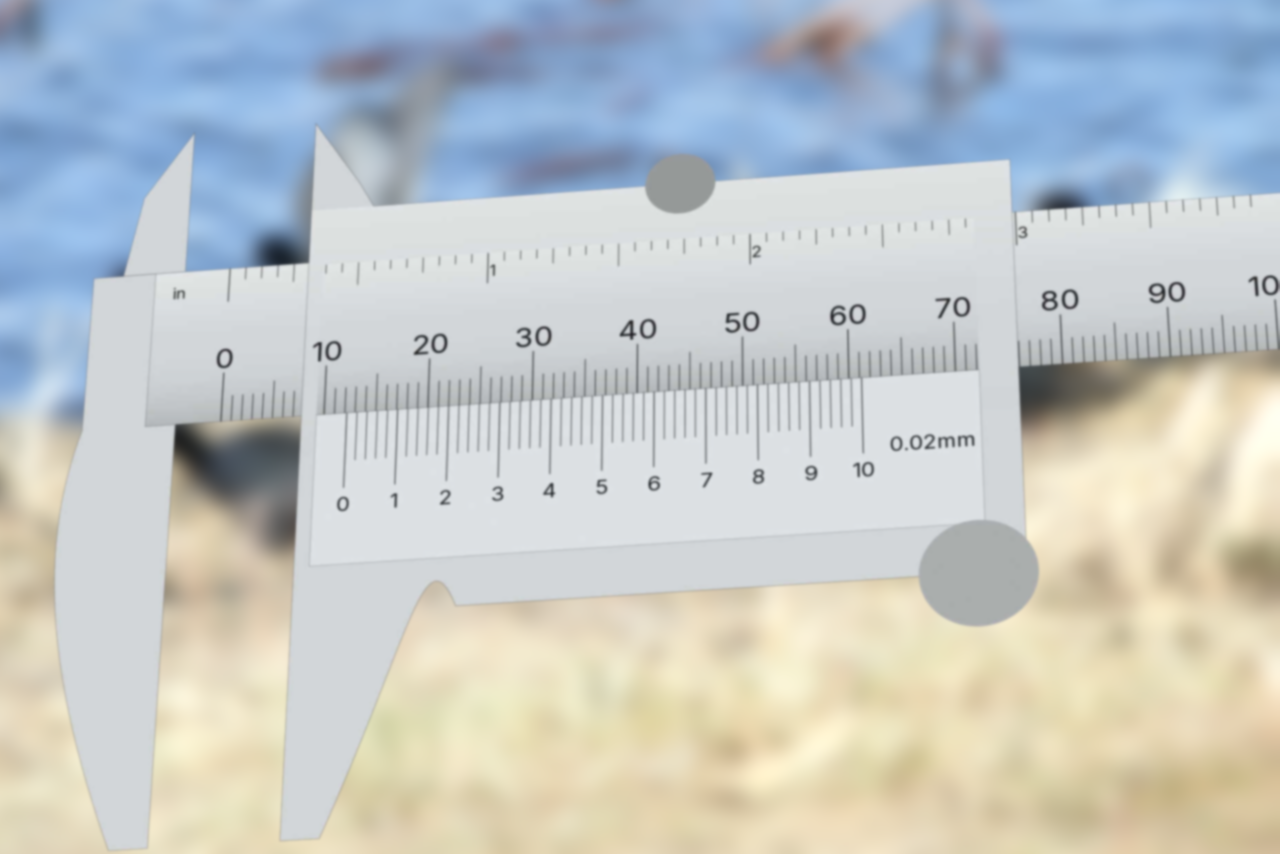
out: **12.2** mm
